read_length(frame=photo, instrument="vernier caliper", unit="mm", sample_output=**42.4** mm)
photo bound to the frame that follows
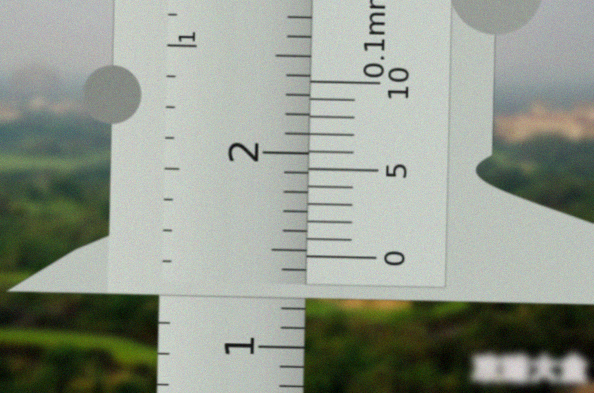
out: **14.7** mm
